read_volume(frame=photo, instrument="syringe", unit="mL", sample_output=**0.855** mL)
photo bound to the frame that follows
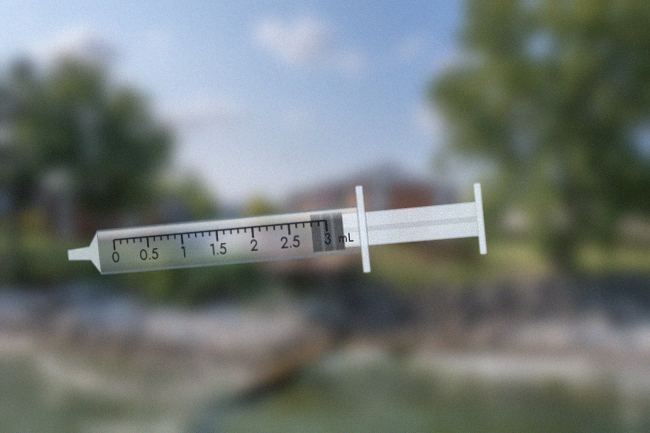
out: **2.8** mL
